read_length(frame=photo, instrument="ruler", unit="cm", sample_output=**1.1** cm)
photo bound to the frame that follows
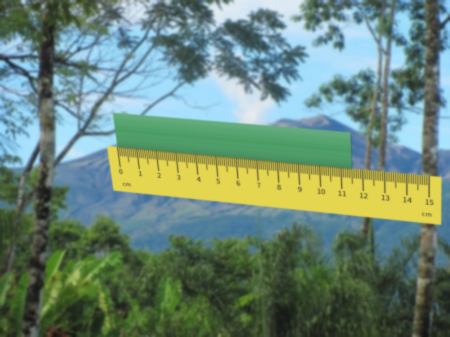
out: **11.5** cm
